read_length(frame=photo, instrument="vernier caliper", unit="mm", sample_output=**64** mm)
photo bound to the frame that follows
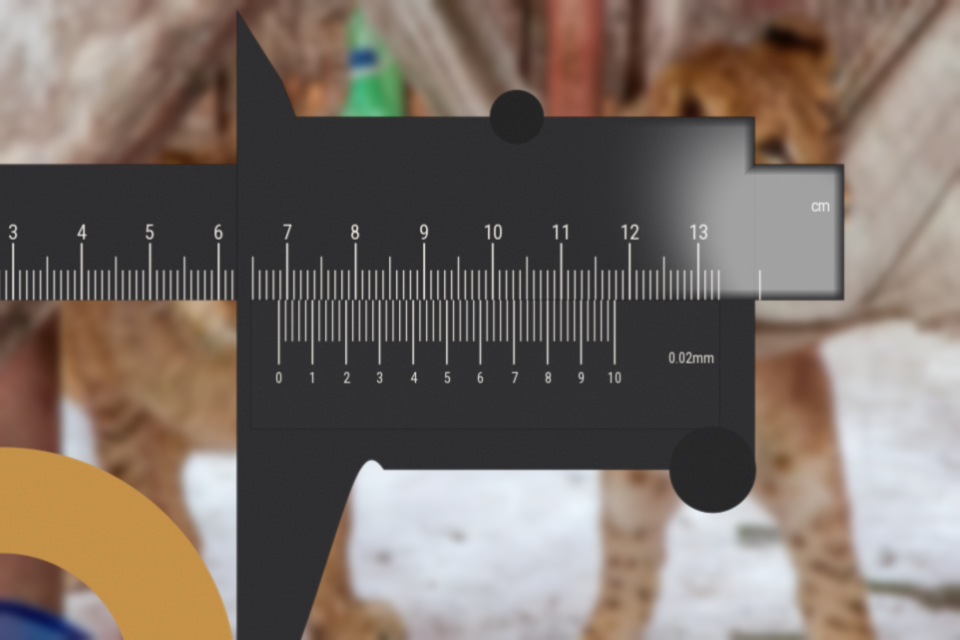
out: **68.8** mm
